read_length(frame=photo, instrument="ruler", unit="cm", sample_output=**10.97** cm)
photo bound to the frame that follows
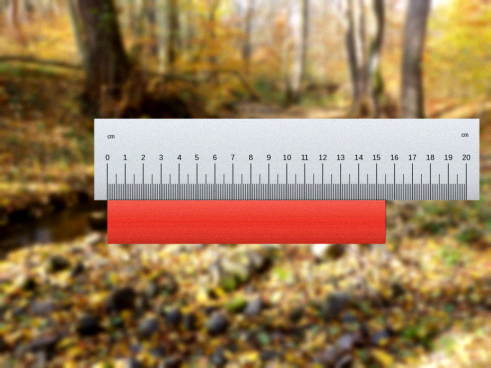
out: **15.5** cm
